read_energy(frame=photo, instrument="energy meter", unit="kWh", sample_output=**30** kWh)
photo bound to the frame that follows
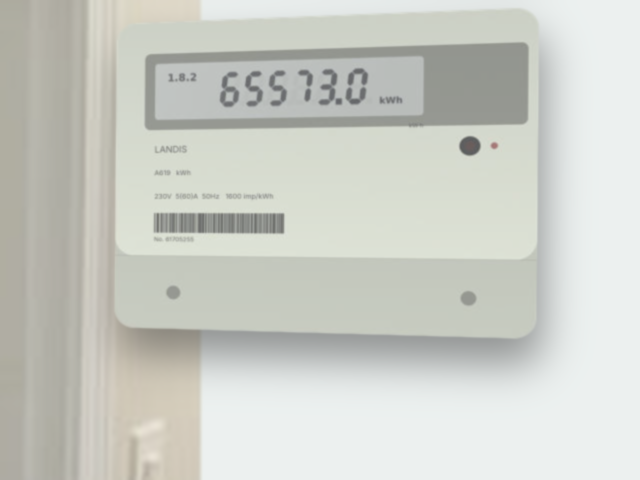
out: **65573.0** kWh
